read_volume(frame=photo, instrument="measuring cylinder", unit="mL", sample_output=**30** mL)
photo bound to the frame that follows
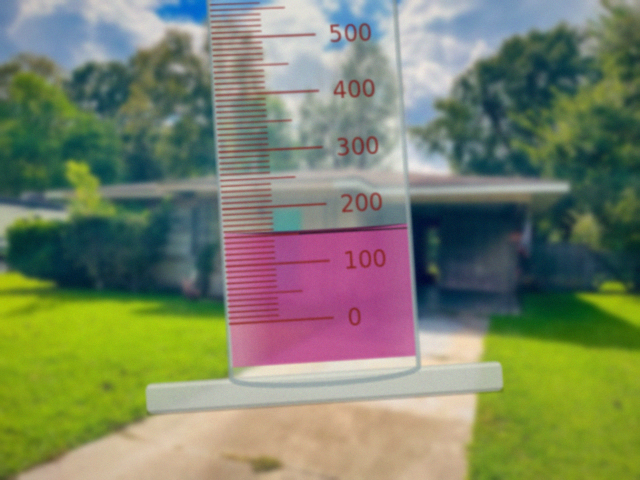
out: **150** mL
